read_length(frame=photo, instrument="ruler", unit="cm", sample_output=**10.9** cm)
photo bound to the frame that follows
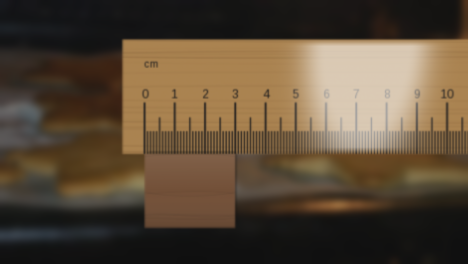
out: **3** cm
